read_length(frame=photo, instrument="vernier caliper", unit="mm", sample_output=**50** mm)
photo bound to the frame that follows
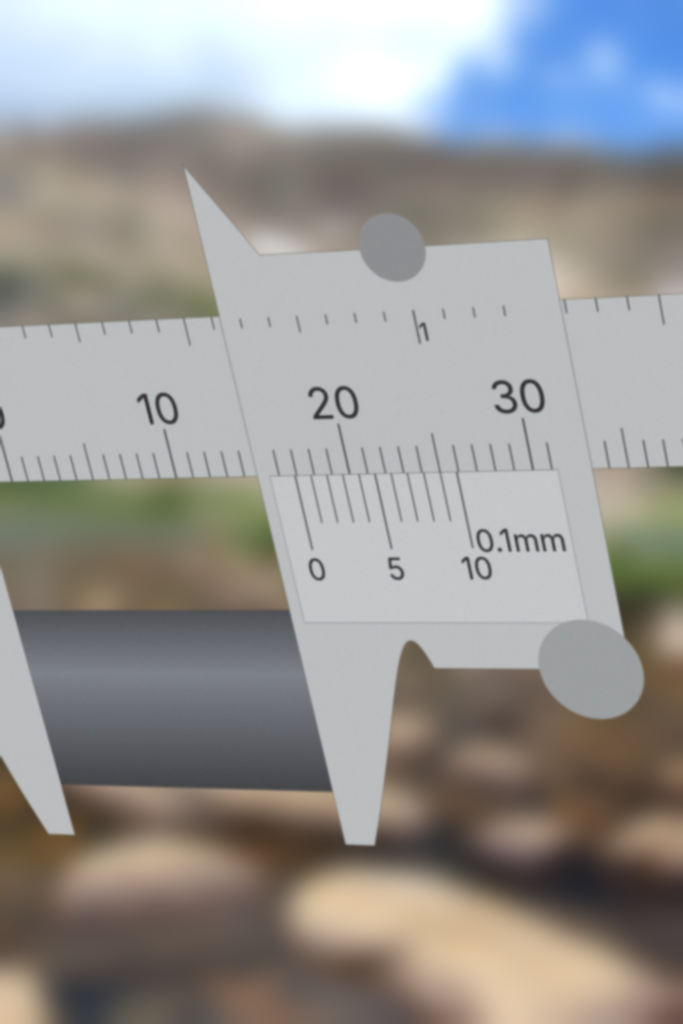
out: **16.9** mm
